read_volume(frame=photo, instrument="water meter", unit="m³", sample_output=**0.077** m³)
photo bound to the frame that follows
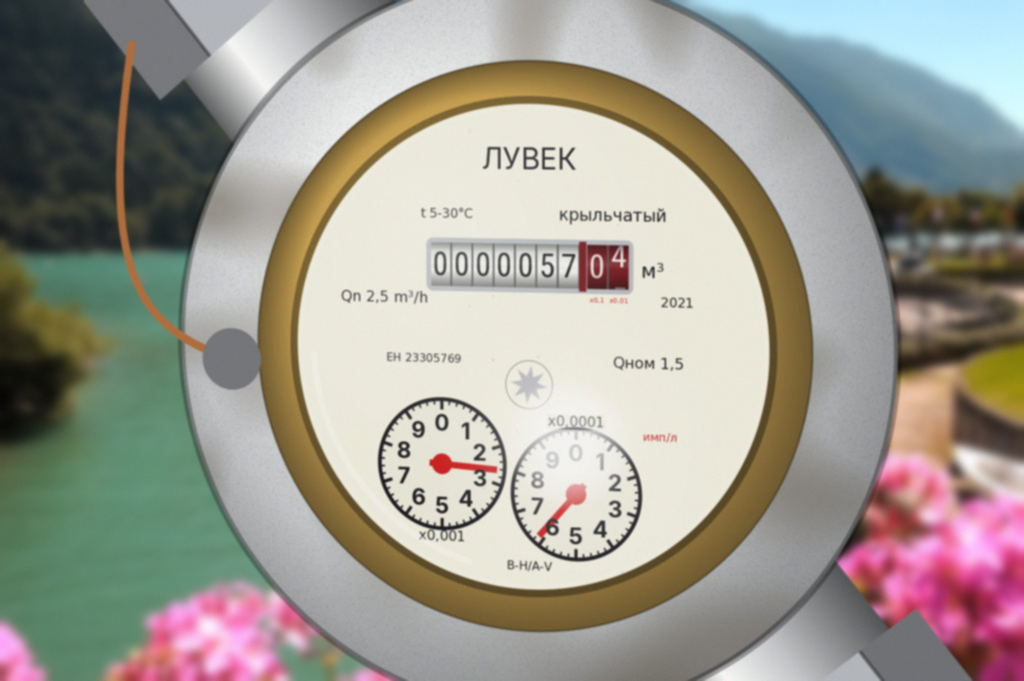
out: **57.0426** m³
